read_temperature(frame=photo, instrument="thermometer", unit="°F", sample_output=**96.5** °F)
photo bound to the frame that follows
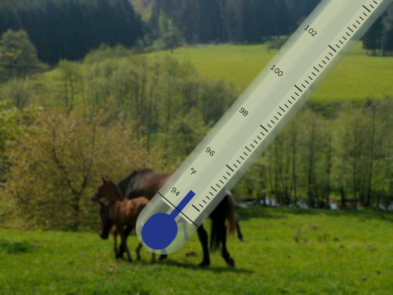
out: **94.4** °F
